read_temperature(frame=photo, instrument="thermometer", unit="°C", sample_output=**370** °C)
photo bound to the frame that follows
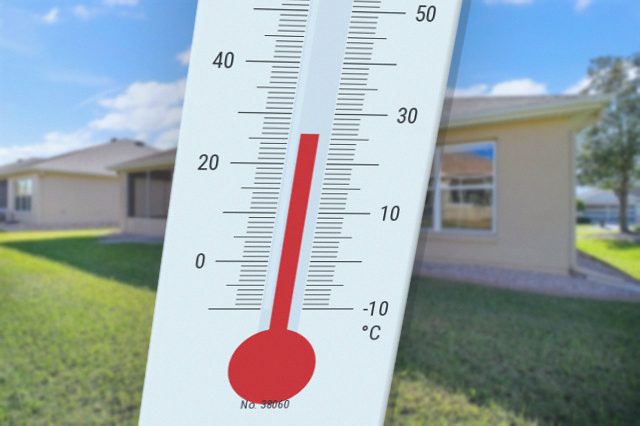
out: **26** °C
